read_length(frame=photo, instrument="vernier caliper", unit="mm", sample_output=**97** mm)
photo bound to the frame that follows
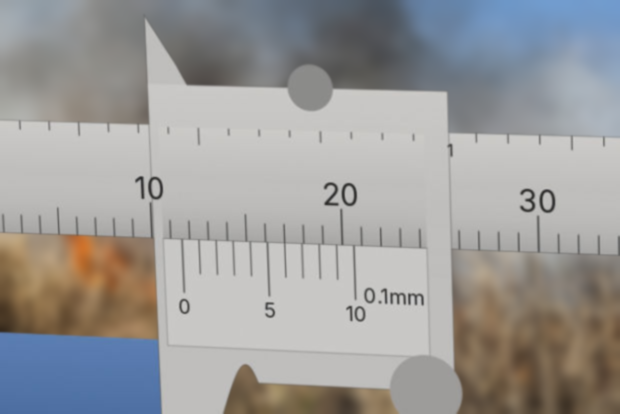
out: **11.6** mm
